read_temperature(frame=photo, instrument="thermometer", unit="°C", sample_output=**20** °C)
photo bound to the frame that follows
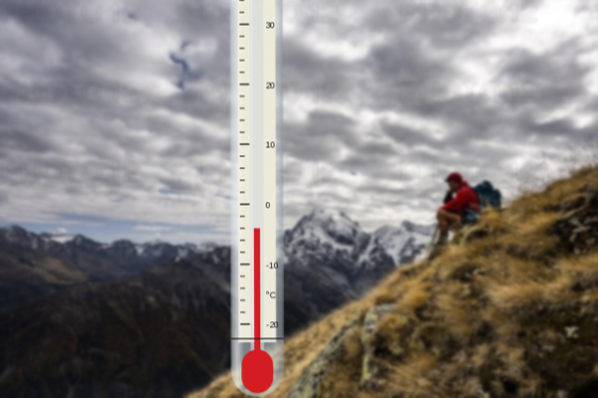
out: **-4** °C
